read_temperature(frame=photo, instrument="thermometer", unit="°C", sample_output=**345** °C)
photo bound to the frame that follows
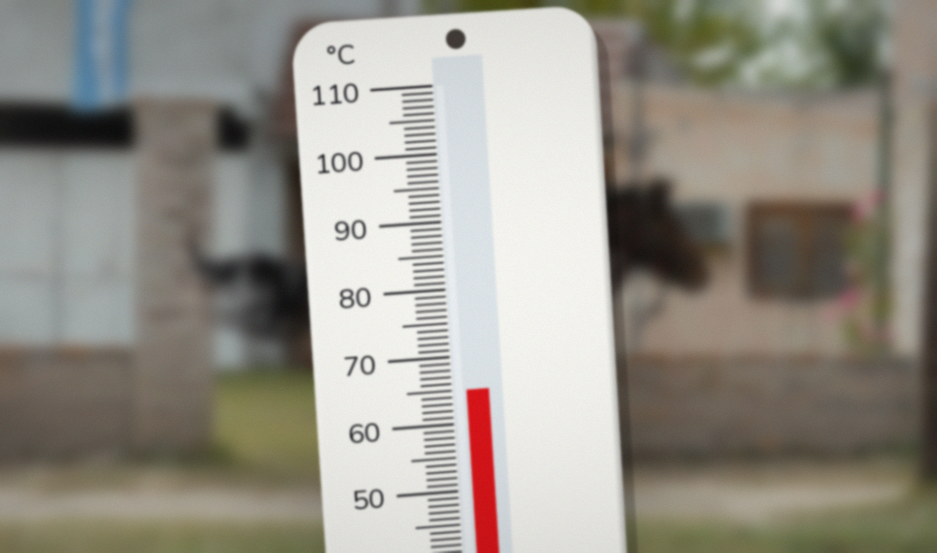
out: **65** °C
